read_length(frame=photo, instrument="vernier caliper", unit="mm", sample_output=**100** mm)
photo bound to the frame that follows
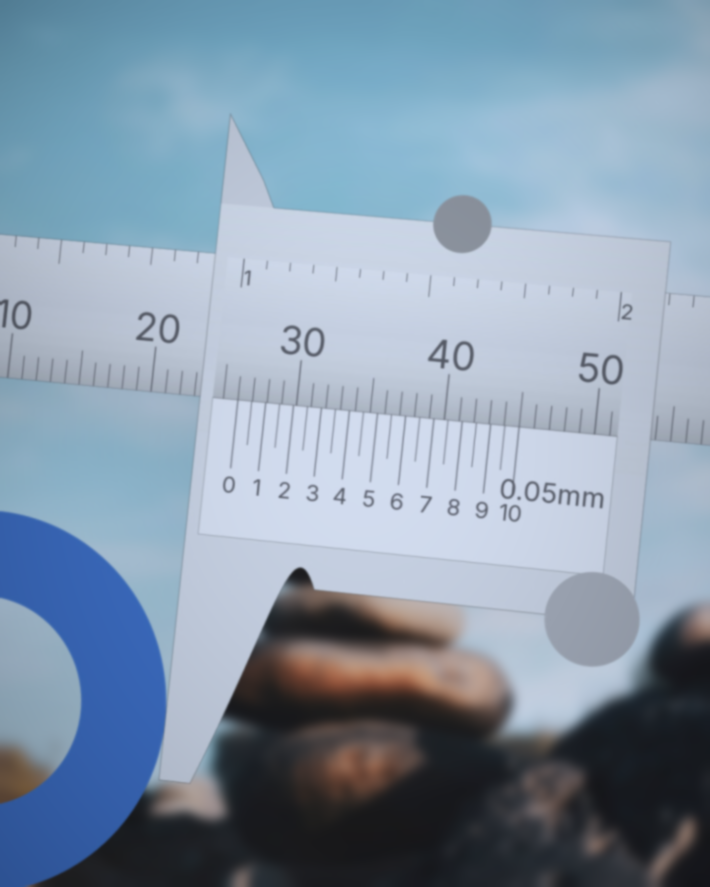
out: **26.0** mm
